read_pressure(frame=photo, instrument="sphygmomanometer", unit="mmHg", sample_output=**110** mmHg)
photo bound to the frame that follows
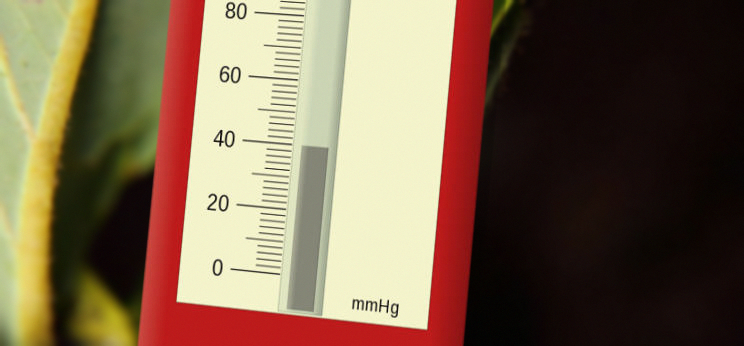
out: **40** mmHg
